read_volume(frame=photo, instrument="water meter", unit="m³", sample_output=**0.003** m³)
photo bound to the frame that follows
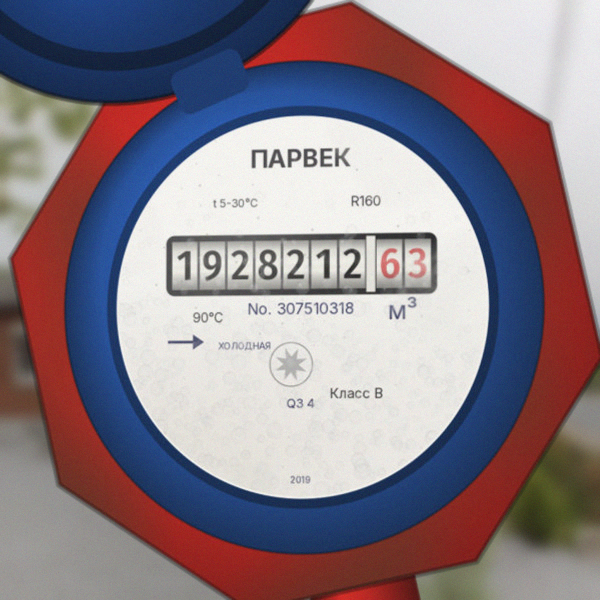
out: **1928212.63** m³
